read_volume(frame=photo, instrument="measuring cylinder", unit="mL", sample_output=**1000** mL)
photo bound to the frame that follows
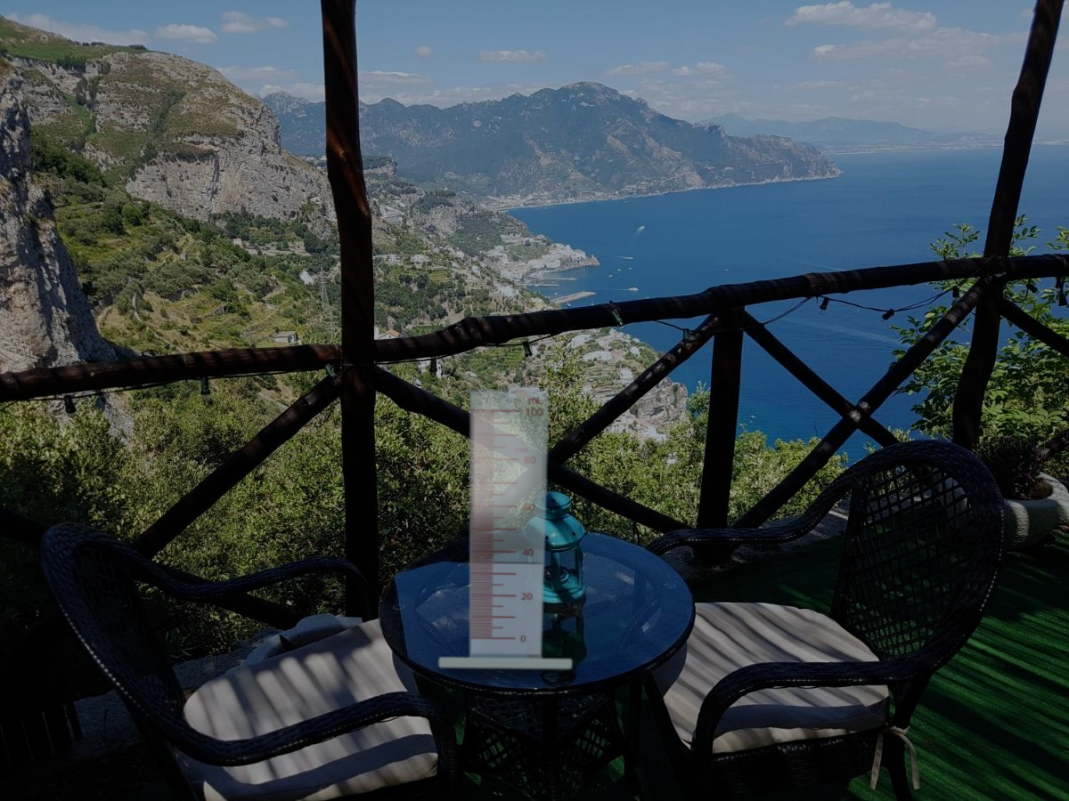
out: **35** mL
